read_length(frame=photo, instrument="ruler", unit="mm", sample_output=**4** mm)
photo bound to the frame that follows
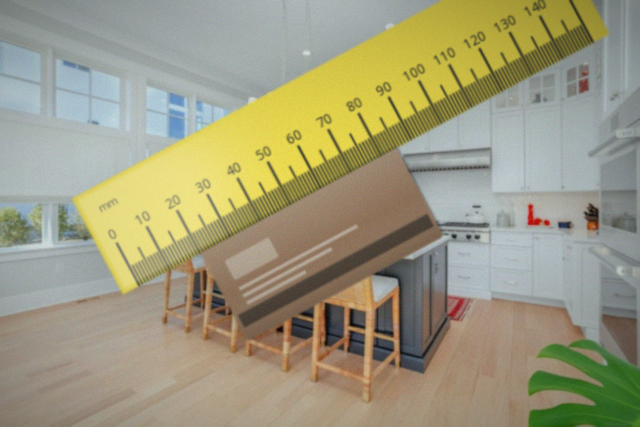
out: **65** mm
